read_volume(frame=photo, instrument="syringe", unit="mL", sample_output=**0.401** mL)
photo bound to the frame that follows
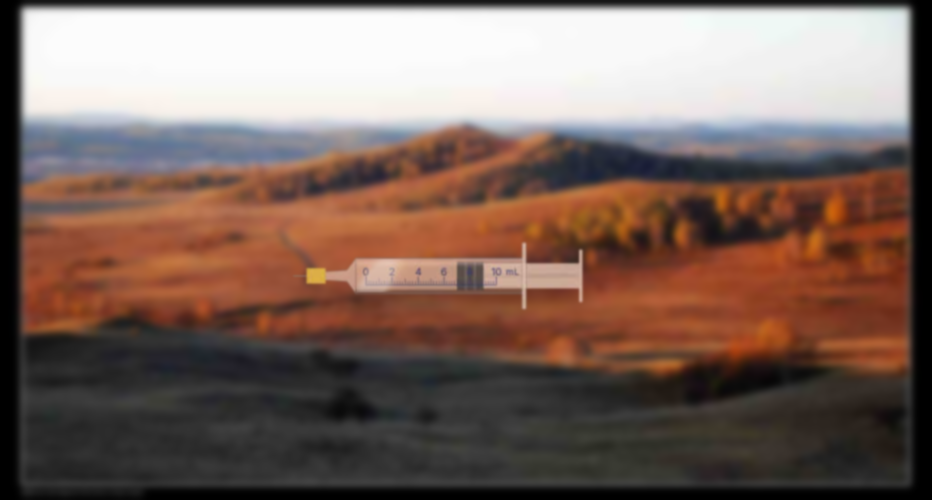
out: **7** mL
